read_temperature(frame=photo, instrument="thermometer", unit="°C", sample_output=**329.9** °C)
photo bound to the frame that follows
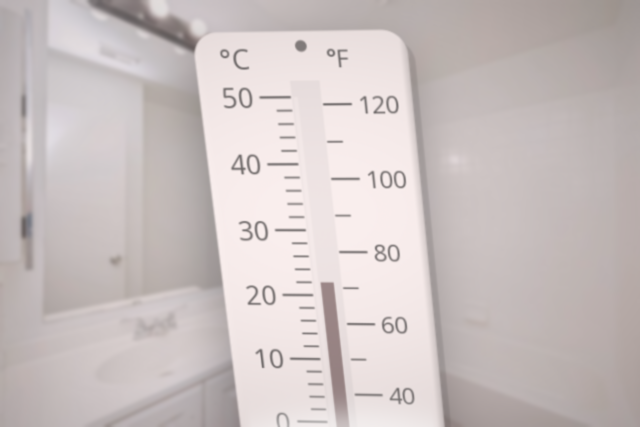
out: **22** °C
